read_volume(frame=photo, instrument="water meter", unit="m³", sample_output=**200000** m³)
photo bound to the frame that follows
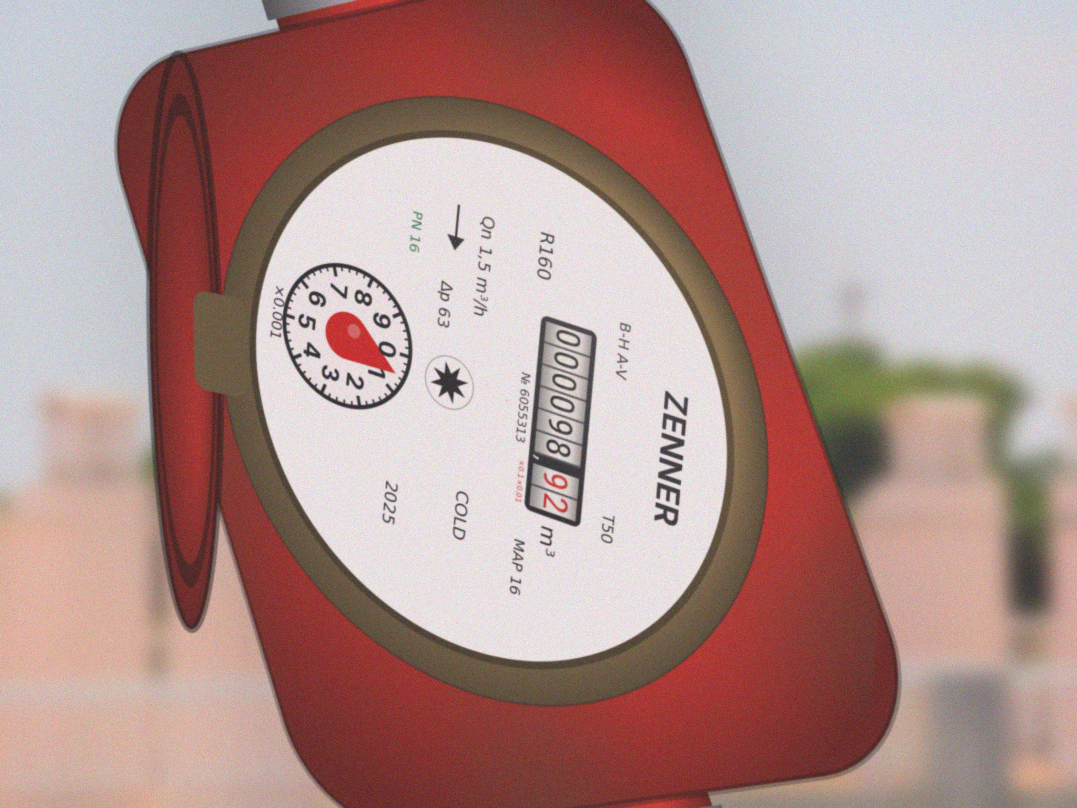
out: **98.920** m³
